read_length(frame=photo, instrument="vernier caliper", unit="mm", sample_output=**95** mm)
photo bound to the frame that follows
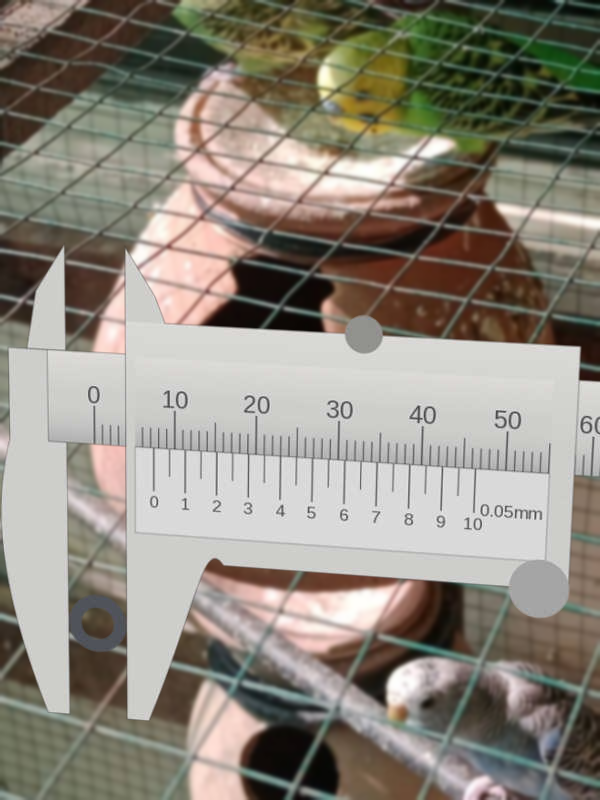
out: **7.4** mm
